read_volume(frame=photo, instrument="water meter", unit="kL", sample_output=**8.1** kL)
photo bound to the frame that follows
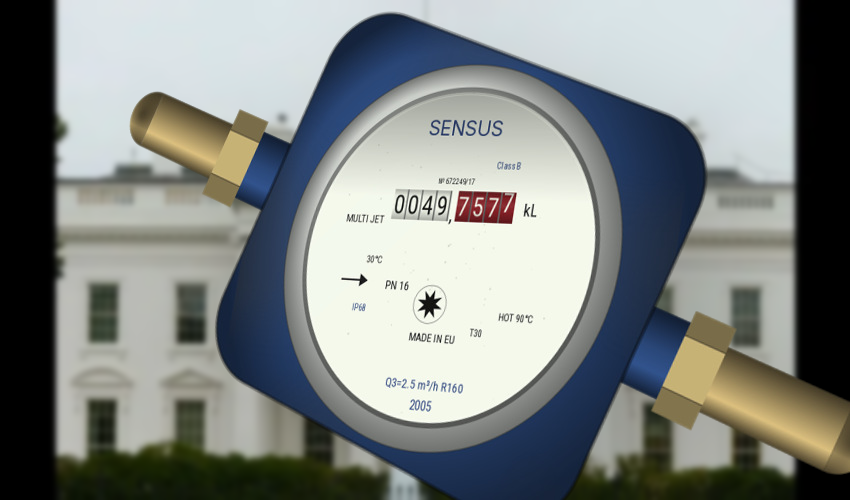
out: **49.7577** kL
